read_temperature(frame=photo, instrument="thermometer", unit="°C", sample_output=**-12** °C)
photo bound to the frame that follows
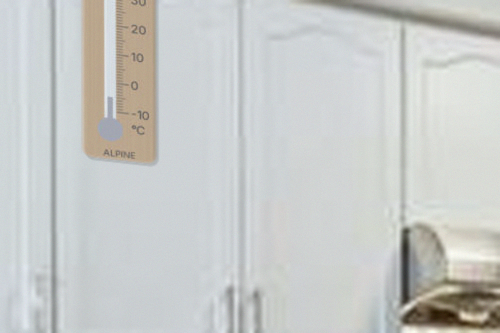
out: **-5** °C
